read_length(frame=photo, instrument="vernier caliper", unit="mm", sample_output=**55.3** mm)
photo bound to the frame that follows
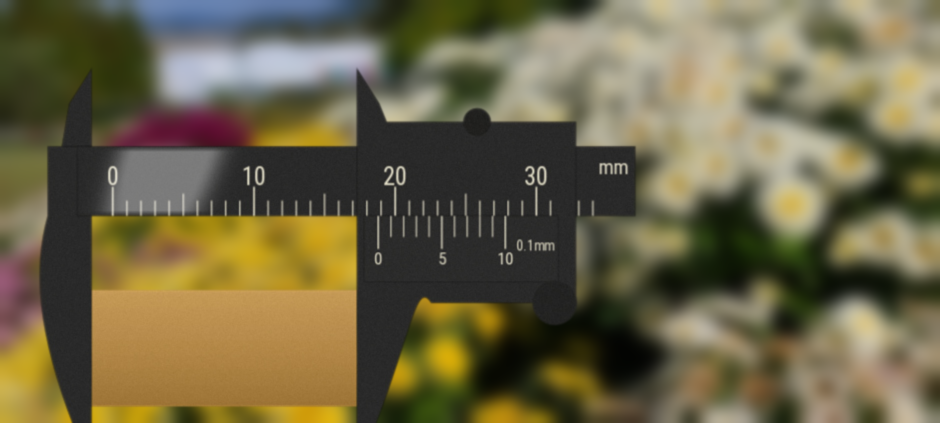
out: **18.8** mm
